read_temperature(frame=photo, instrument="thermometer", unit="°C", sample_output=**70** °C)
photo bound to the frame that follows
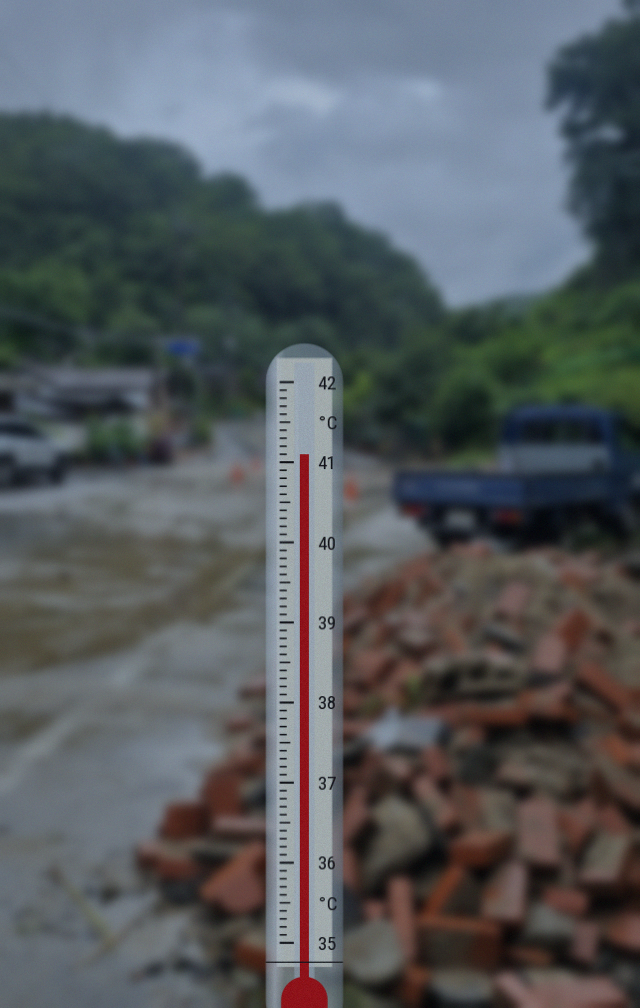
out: **41.1** °C
